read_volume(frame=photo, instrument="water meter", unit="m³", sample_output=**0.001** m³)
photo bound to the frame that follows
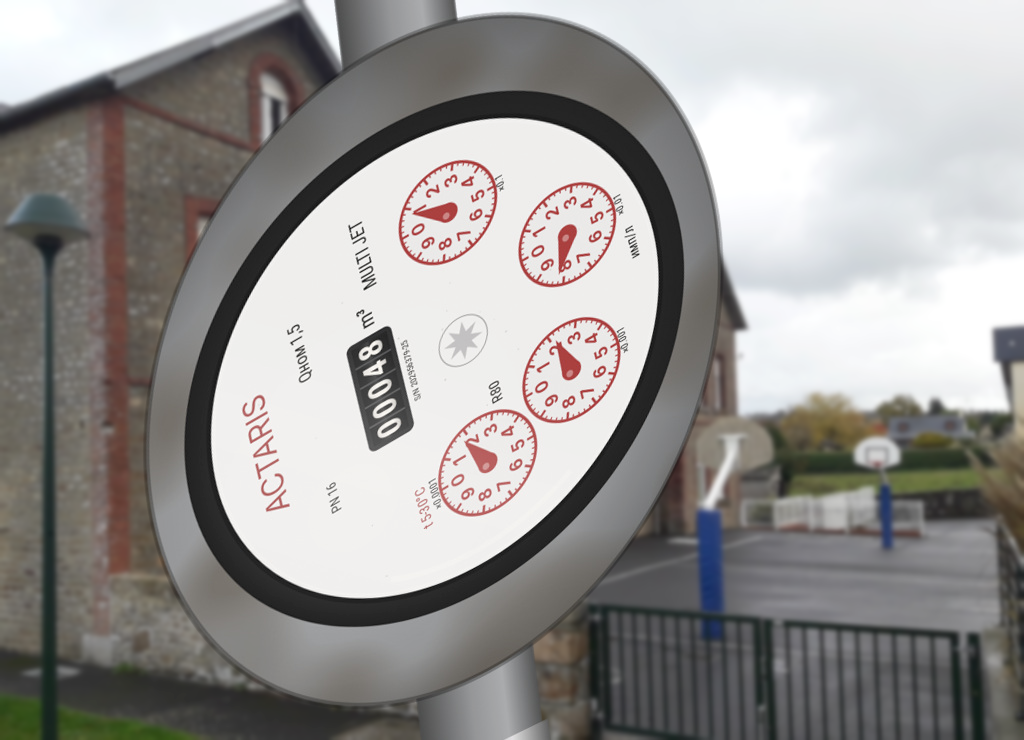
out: **48.0821** m³
